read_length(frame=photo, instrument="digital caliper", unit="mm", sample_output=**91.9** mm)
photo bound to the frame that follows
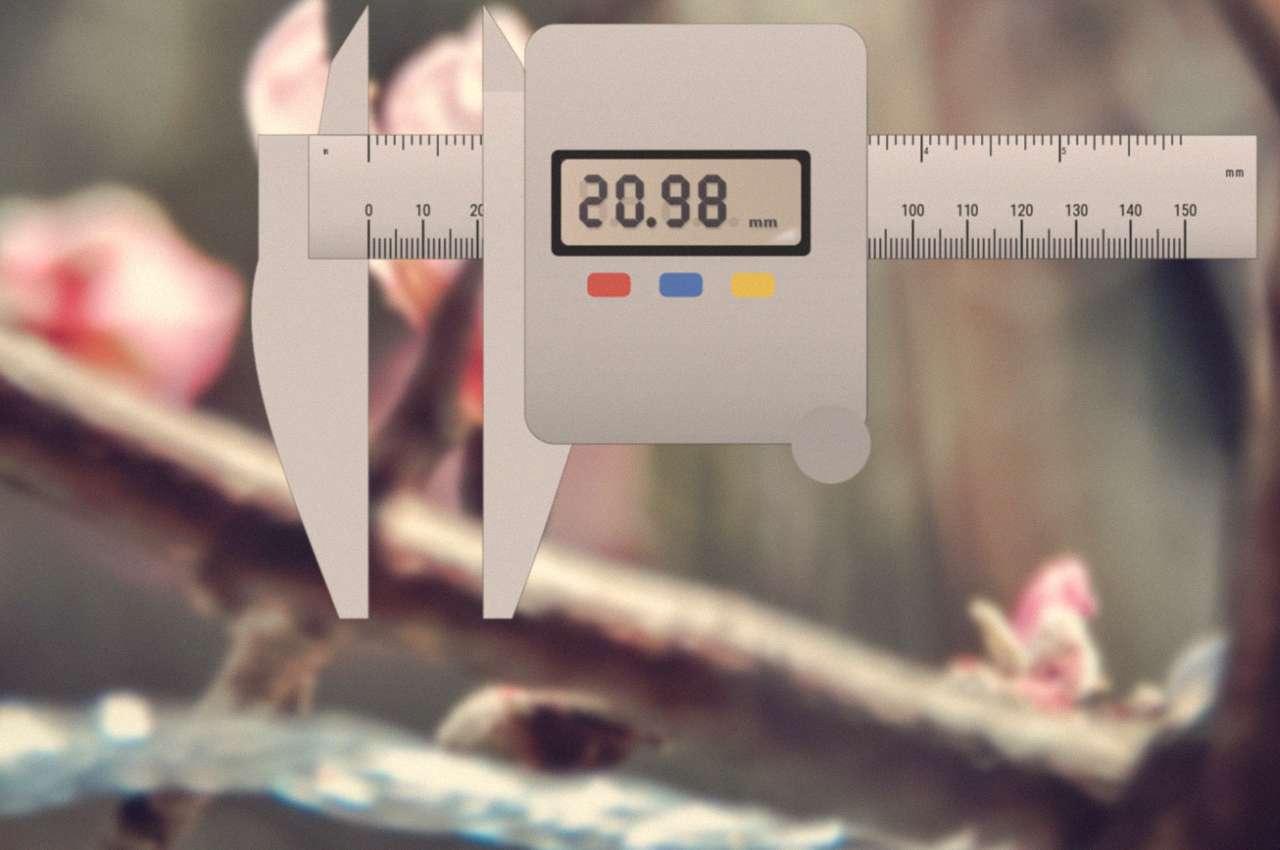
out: **20.98** mm
